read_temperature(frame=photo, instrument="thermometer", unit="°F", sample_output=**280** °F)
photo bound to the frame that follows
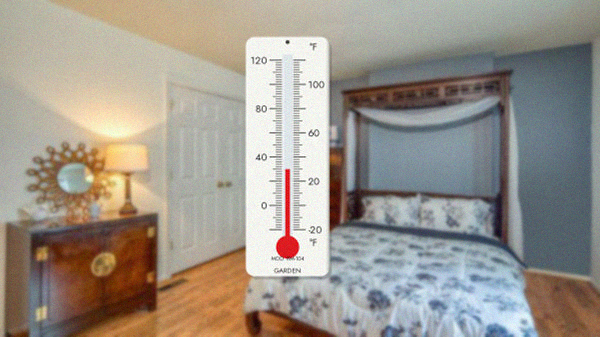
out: **30** °F
